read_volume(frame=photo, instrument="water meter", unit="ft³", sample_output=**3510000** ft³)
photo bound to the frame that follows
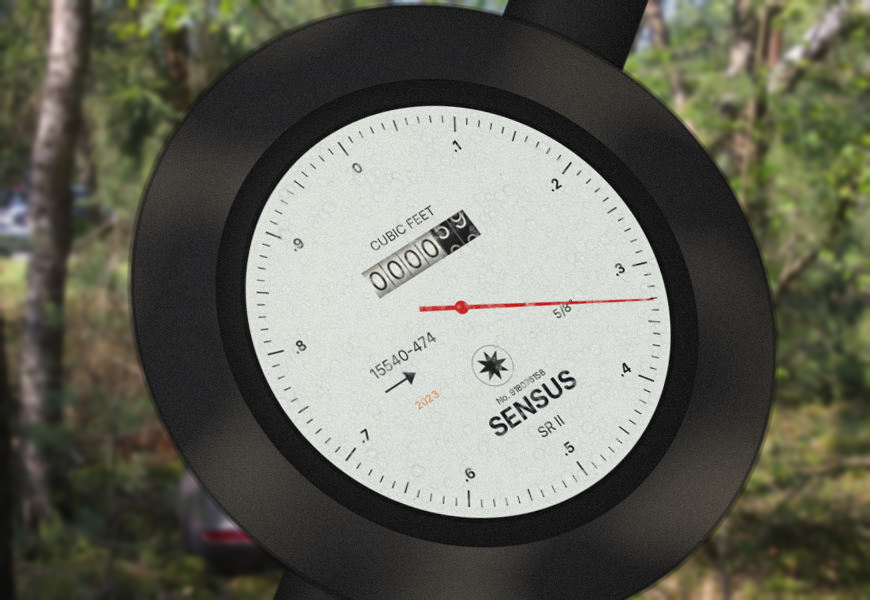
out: **59.33** ft³
